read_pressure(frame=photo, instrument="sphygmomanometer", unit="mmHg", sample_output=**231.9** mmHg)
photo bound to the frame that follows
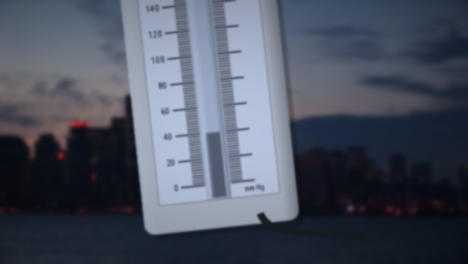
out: **40** mmHg
